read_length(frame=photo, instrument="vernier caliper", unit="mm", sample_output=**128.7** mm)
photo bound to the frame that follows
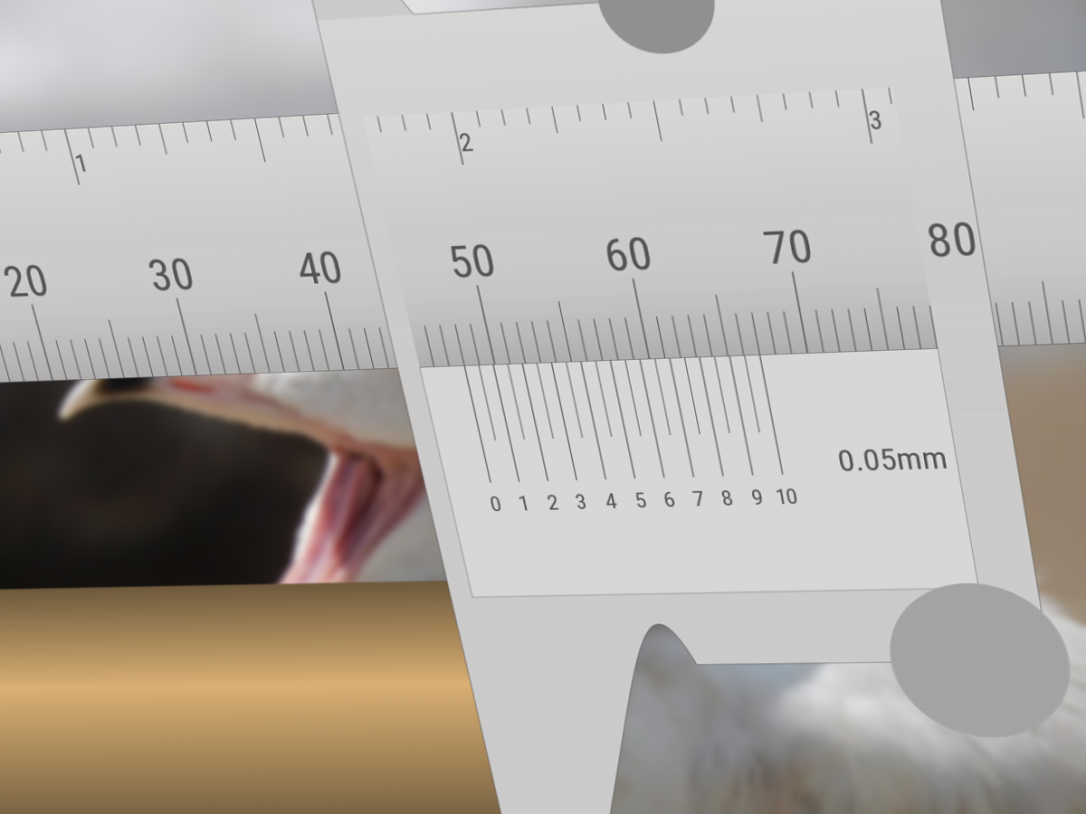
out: **48.0** mm
